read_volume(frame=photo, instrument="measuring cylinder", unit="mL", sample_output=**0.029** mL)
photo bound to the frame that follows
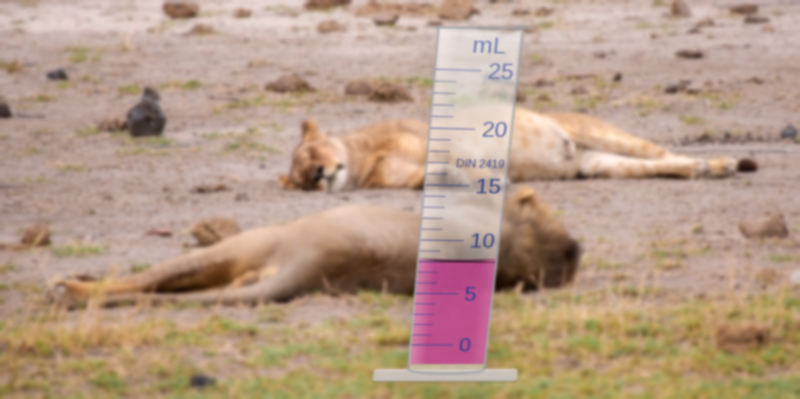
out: **8** mL
